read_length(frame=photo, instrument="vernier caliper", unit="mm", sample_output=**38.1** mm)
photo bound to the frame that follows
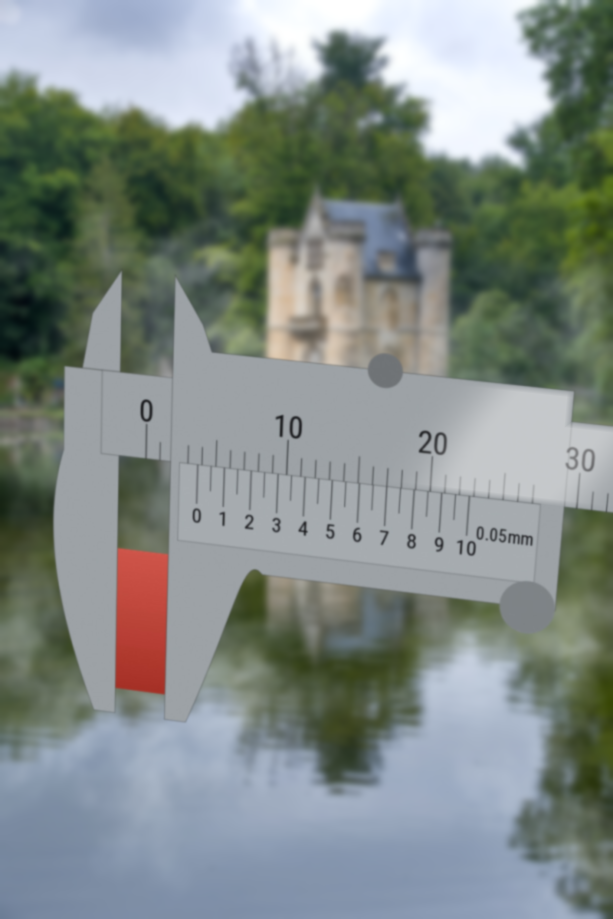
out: **3.7** mm
